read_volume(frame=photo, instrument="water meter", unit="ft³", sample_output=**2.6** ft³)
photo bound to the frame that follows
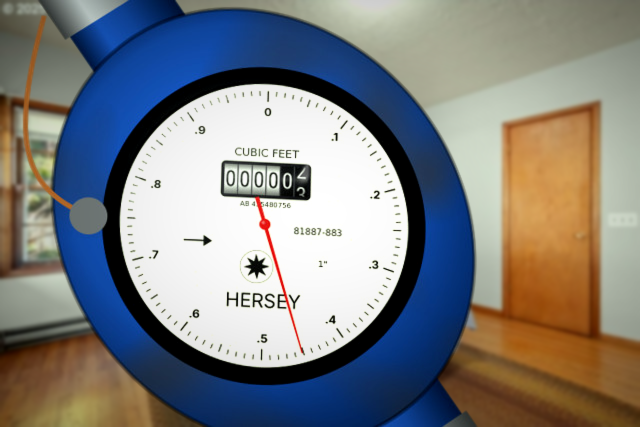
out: **2.45** ft³
